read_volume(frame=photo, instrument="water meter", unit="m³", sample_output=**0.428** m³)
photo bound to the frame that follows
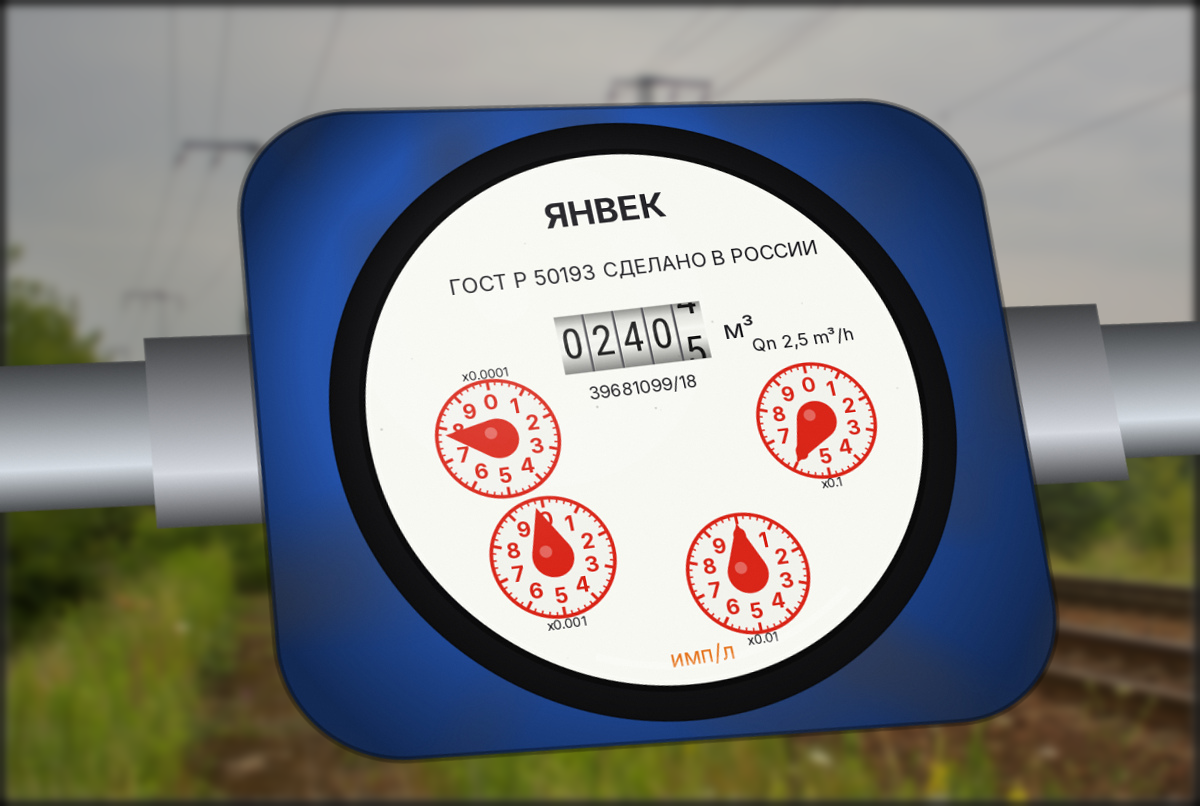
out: **2404.5997** m³
